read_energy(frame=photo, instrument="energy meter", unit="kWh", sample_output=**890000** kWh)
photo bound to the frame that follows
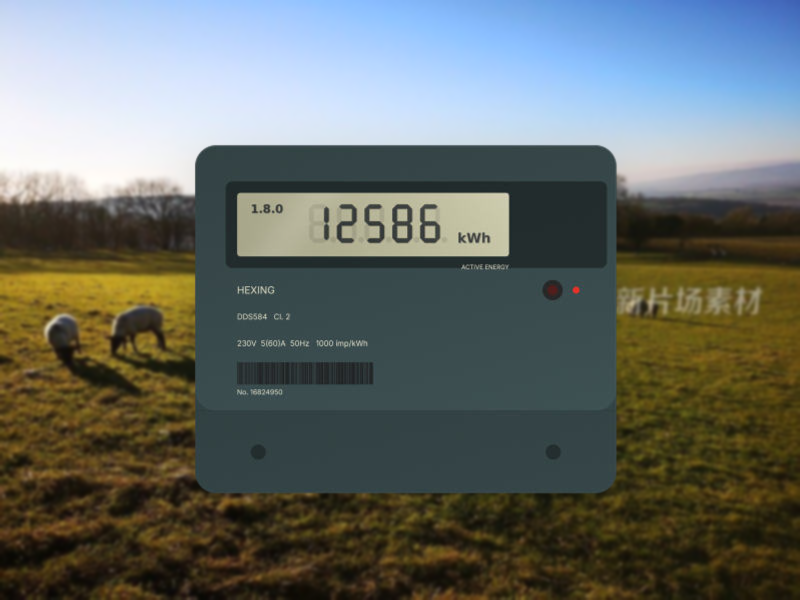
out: **12586** kWh
